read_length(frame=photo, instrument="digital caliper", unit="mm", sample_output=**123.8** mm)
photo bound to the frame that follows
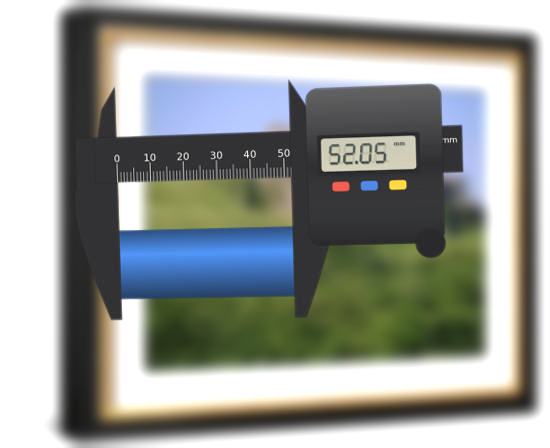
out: **52.05** mm
